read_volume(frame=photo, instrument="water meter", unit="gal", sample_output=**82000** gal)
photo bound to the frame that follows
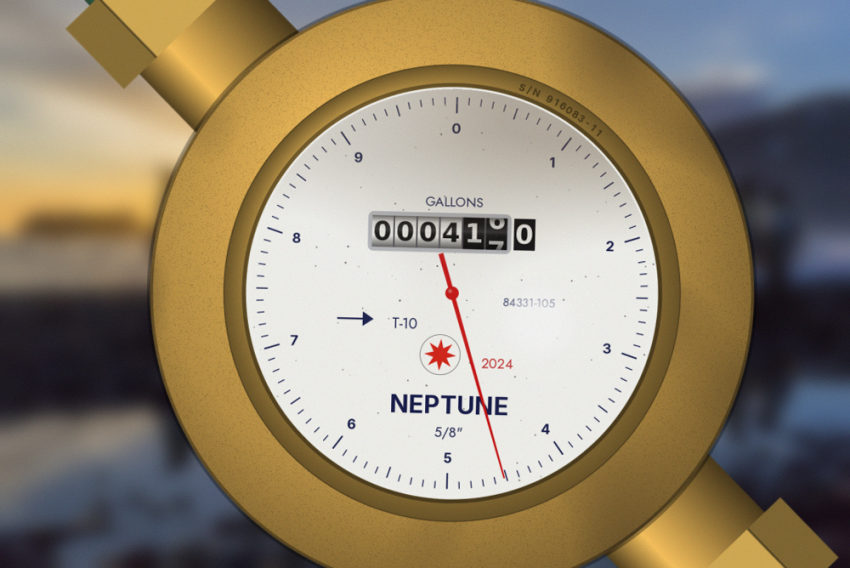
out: **4164.5** gal
